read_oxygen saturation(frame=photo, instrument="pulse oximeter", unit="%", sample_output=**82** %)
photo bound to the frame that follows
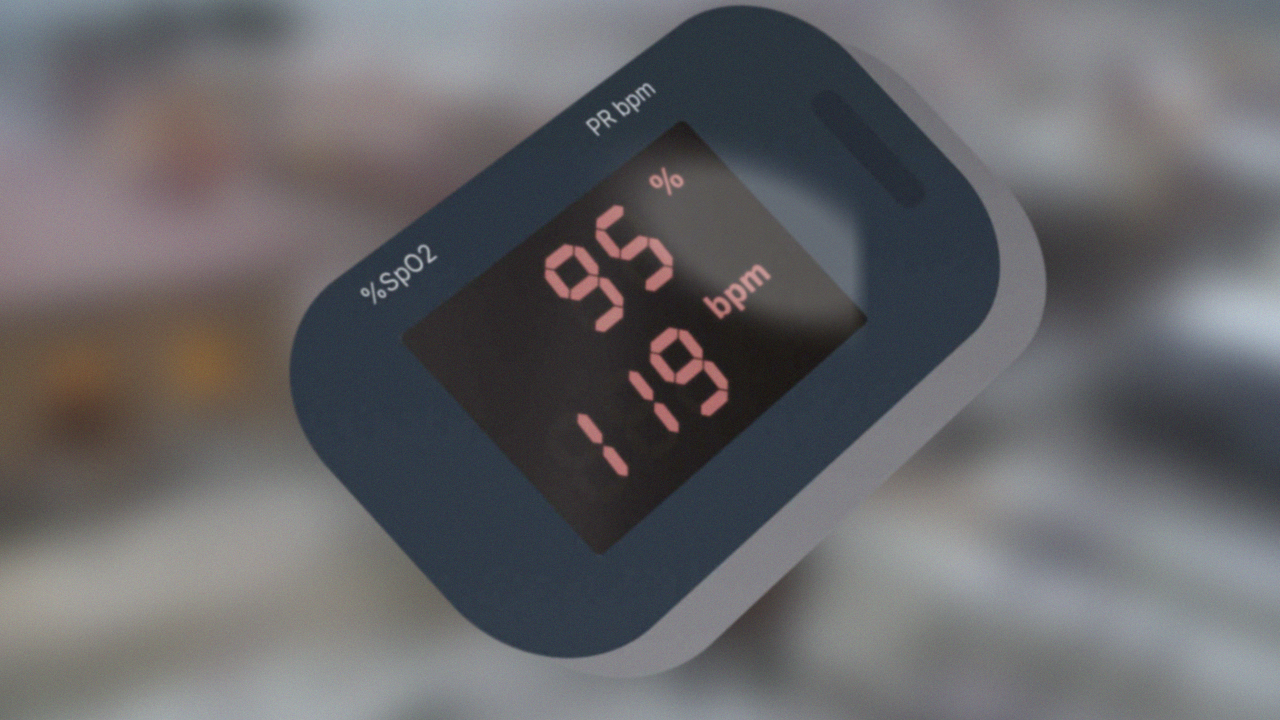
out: **95** %
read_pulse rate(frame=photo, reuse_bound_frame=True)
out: **119** bpm
